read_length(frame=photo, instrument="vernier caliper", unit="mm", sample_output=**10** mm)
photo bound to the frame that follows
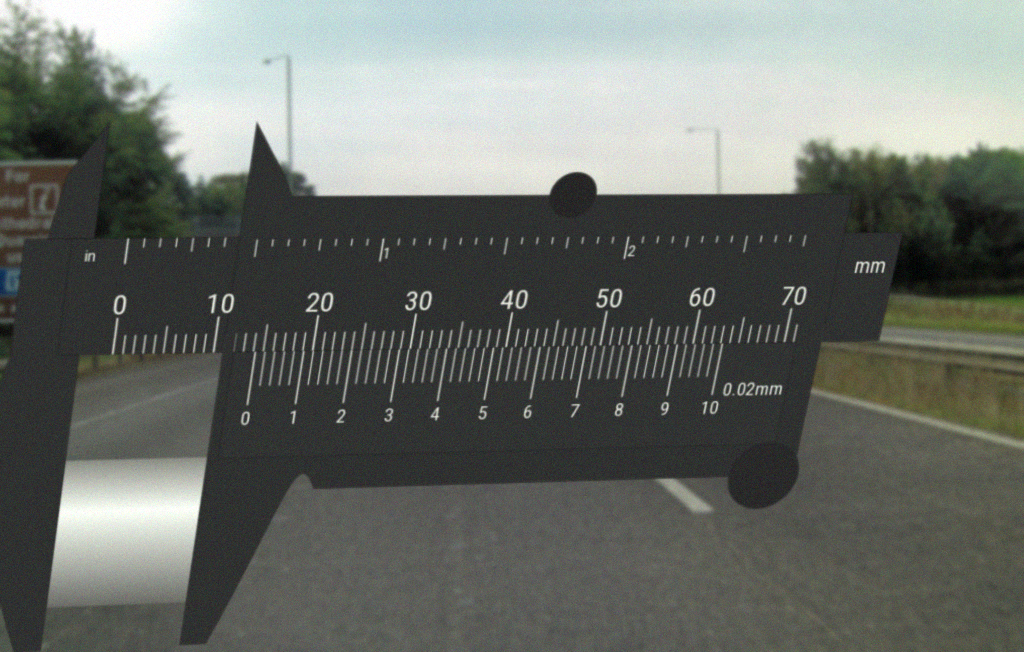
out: **14.2** mm
